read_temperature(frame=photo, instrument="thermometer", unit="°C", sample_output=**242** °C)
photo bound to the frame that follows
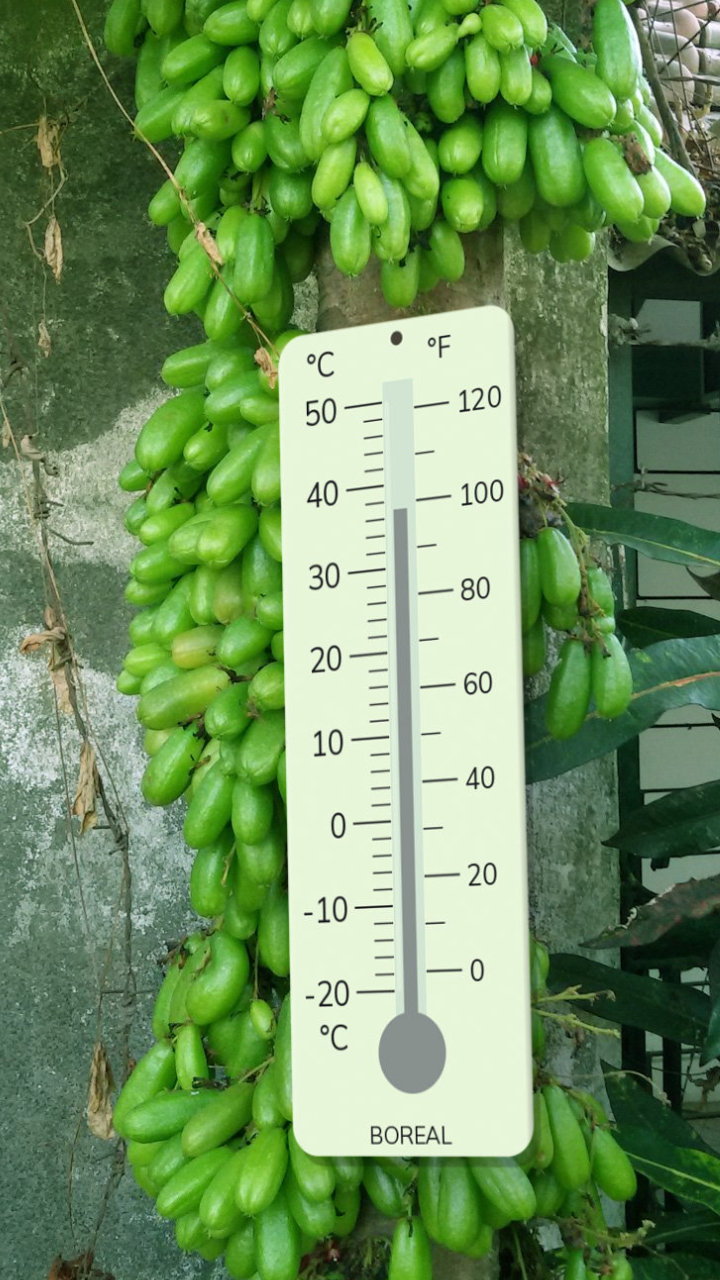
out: **37** °C
